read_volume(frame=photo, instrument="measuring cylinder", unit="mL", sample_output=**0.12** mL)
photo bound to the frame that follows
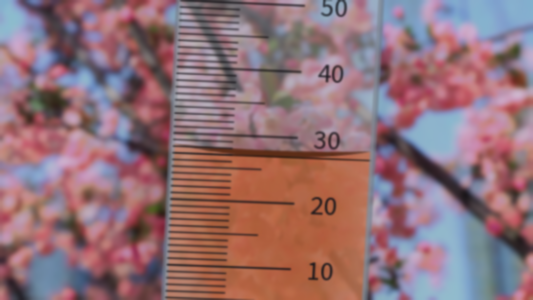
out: **27** mL
